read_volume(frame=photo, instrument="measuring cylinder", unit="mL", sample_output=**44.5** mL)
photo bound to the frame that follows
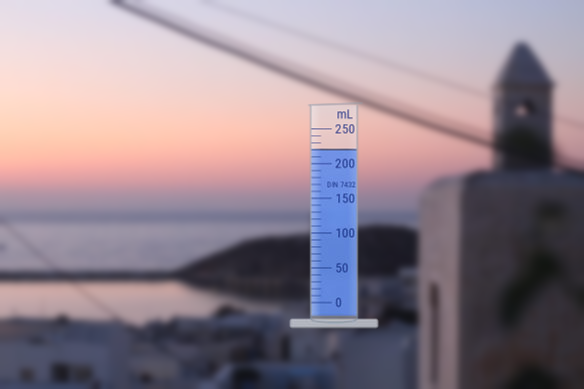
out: **220** mL
